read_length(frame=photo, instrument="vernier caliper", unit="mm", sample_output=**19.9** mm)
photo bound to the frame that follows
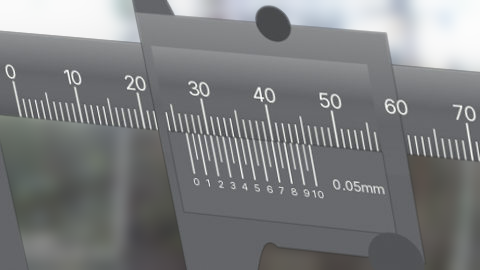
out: **26.6** mm
